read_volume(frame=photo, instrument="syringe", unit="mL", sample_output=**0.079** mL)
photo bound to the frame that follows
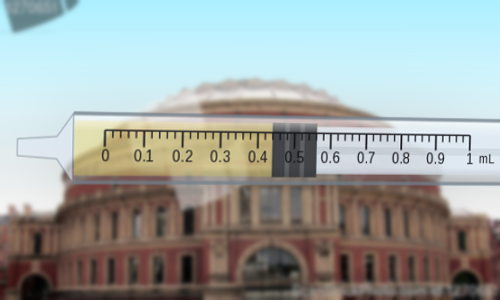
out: **0.44** mL
